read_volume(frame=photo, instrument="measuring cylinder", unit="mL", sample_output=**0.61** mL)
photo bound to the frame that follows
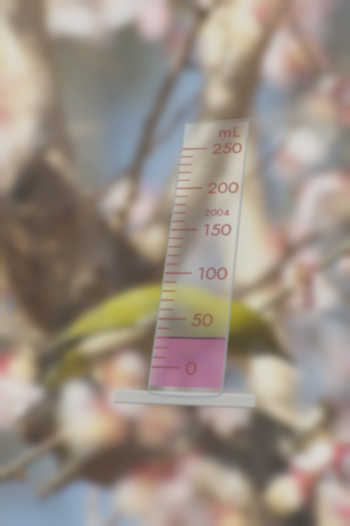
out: **30** mL
